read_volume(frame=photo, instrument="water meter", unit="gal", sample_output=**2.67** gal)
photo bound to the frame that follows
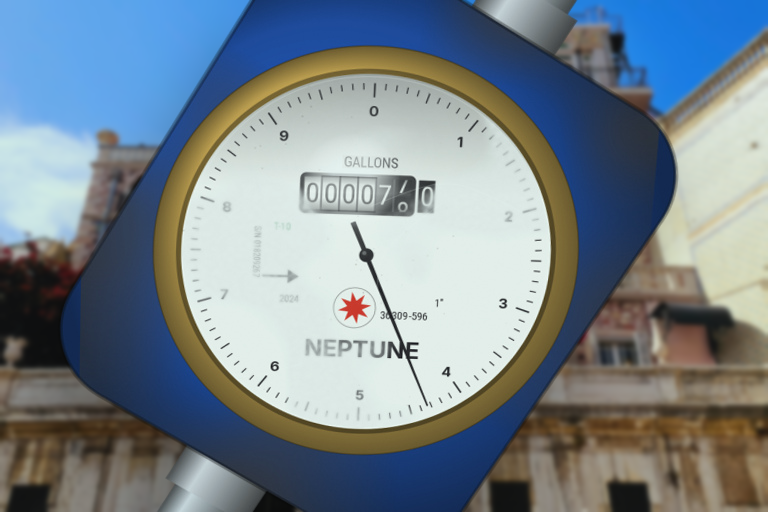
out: **774.3** gal
